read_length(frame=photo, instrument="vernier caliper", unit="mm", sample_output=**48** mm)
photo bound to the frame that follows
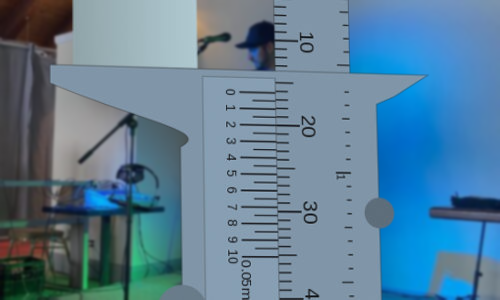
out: **16.2** mm
